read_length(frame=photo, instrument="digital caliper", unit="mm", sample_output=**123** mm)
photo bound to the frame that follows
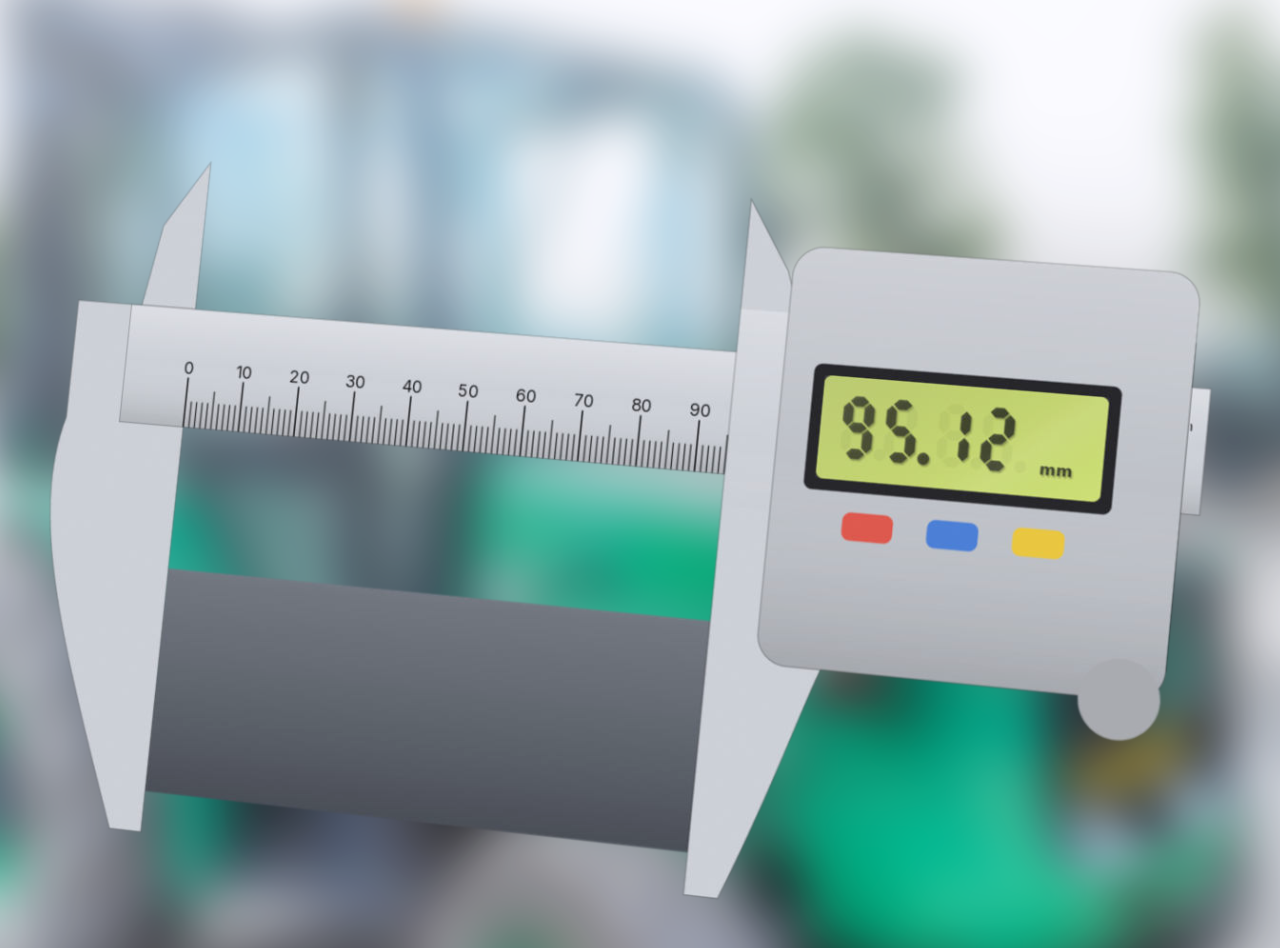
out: **95.12** mm
